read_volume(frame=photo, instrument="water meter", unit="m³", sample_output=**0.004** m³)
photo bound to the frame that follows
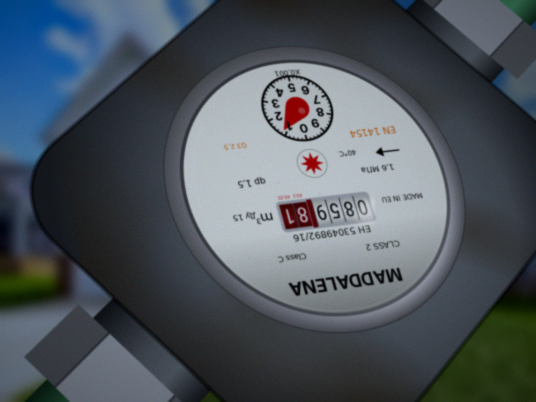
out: **859.811** m³
